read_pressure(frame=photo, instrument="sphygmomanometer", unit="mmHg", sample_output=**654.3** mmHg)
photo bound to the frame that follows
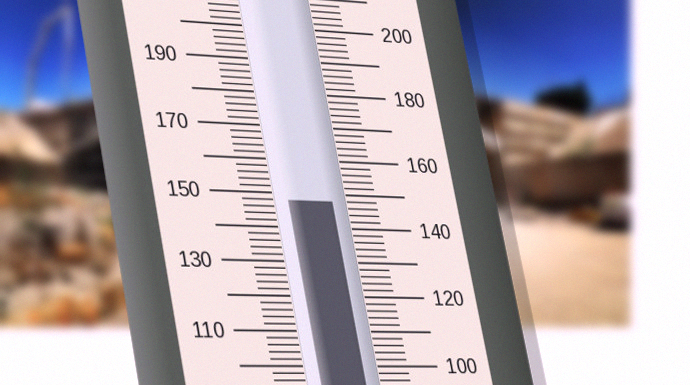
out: **148** mmHg
